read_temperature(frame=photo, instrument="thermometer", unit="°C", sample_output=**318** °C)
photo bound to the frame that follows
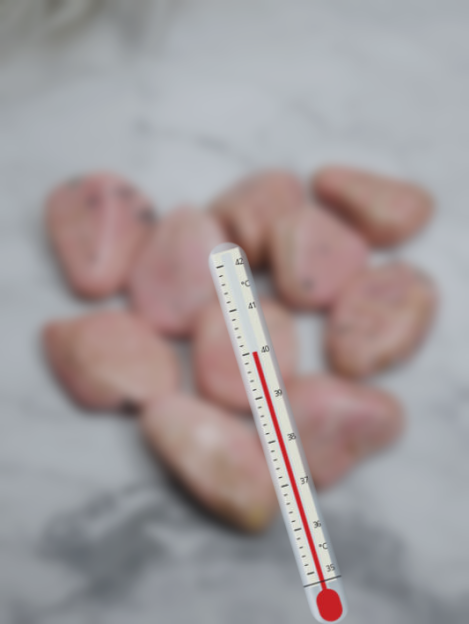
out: **40** °C
